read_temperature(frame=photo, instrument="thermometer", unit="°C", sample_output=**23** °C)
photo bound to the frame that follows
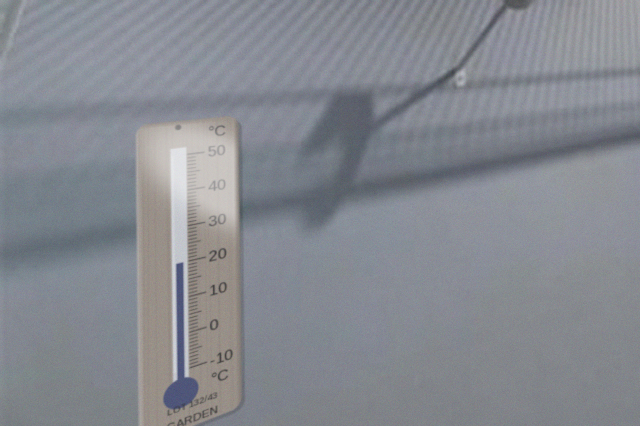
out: **20** °C
